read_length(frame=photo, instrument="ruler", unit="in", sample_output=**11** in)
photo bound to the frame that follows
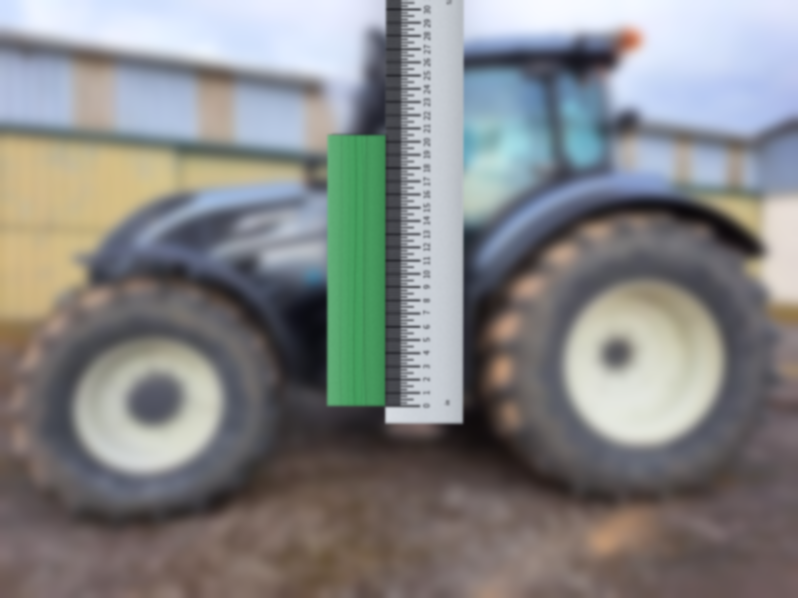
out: **20.5** in
